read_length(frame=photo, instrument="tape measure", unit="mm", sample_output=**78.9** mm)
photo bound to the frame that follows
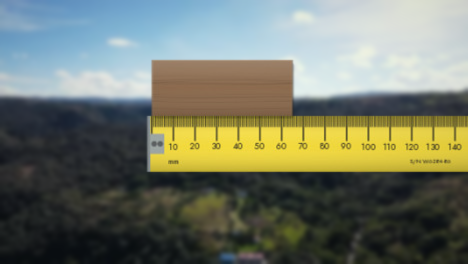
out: **65** mm
